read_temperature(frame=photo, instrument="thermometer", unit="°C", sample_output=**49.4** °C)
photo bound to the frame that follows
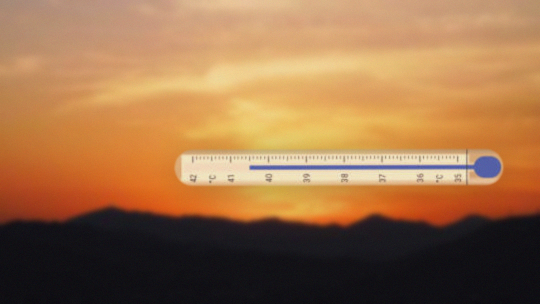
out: **40.5** °C
